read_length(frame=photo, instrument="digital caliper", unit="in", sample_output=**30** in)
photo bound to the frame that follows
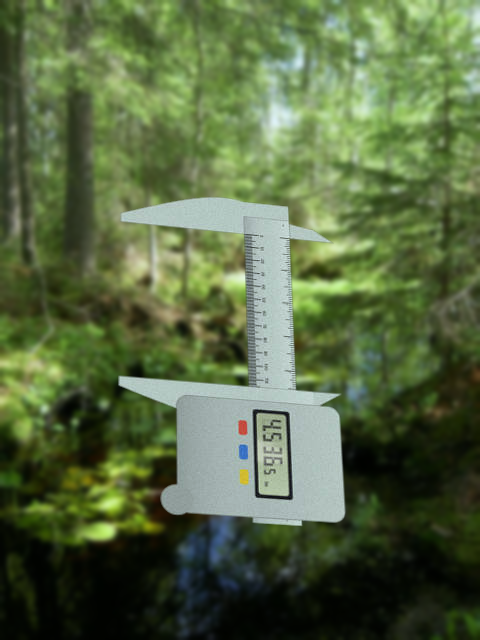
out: **4.5365** in
